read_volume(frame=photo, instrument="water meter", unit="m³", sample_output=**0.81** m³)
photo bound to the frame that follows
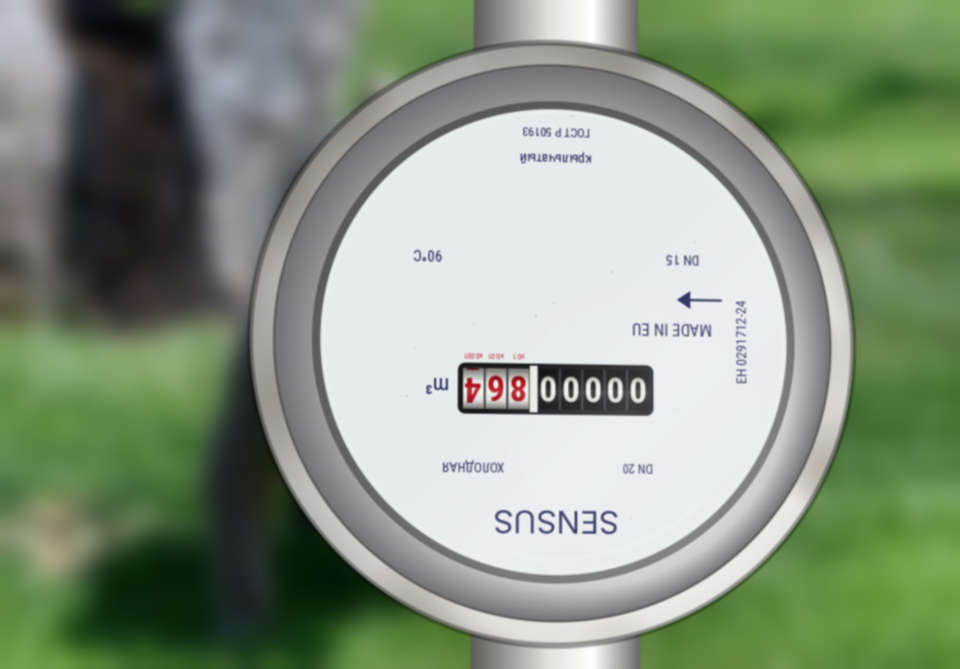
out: **0.864** m³
